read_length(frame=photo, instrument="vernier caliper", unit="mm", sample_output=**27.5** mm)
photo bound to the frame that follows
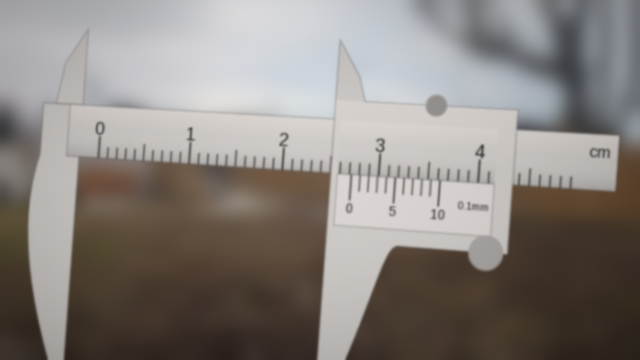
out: **27.2** mm
